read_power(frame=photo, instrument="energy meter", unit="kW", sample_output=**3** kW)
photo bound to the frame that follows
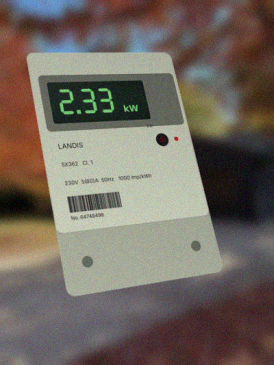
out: **2.33** kW
